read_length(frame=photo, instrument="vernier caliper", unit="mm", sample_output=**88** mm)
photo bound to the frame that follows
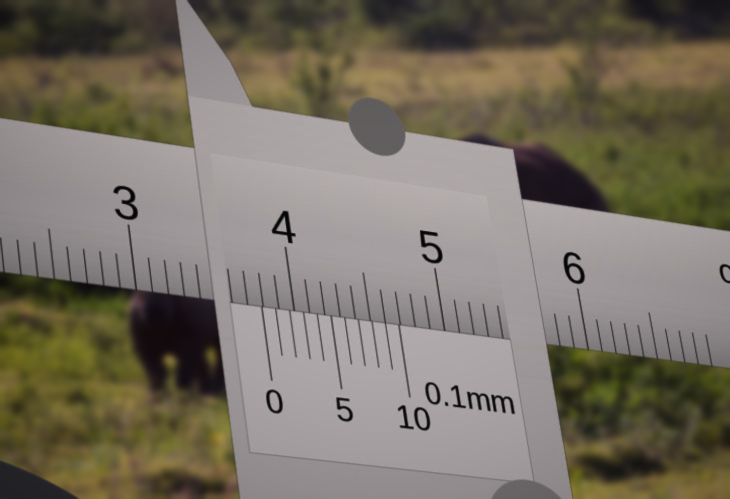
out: **37.9** mm
